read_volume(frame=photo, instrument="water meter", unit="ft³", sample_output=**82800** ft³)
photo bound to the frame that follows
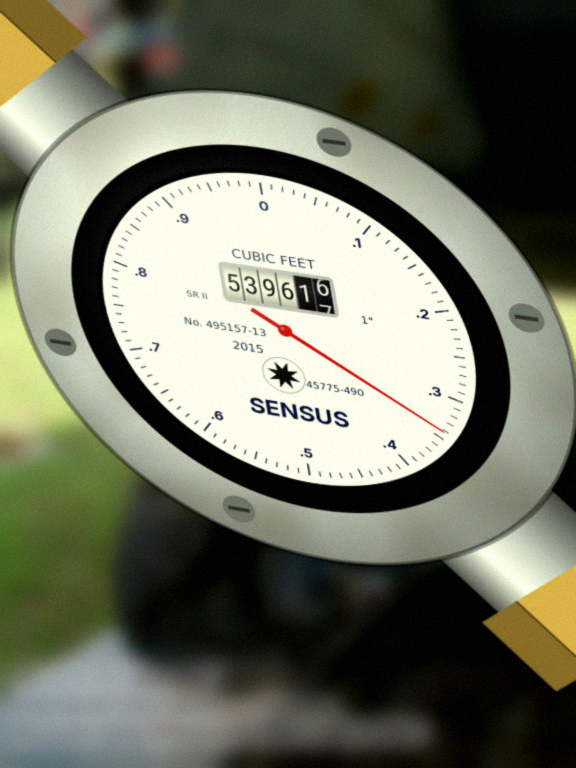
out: **539616.34** ft³
